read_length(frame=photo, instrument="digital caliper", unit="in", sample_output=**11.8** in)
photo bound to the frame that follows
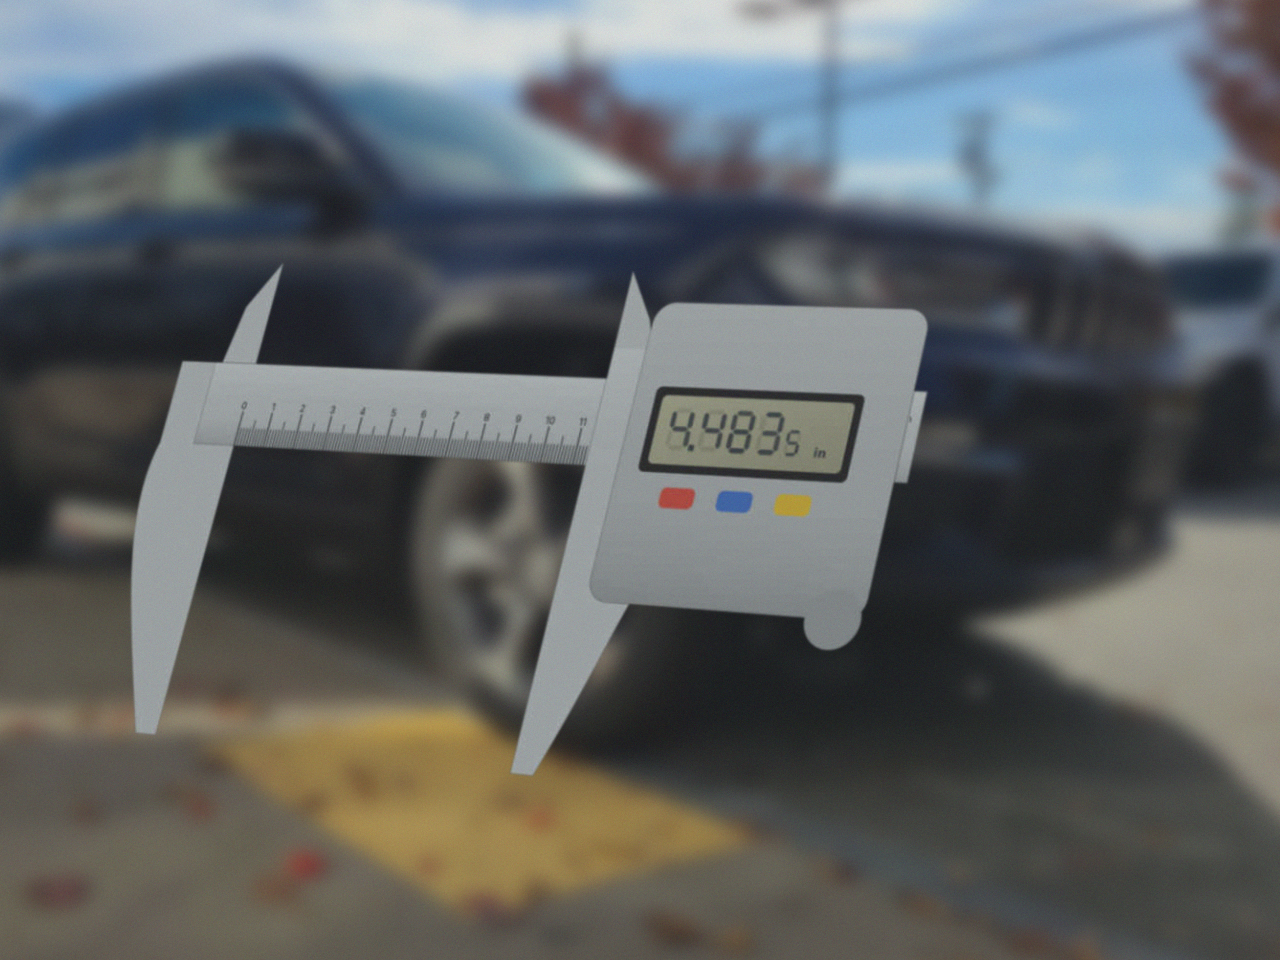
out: **4.4835** in
